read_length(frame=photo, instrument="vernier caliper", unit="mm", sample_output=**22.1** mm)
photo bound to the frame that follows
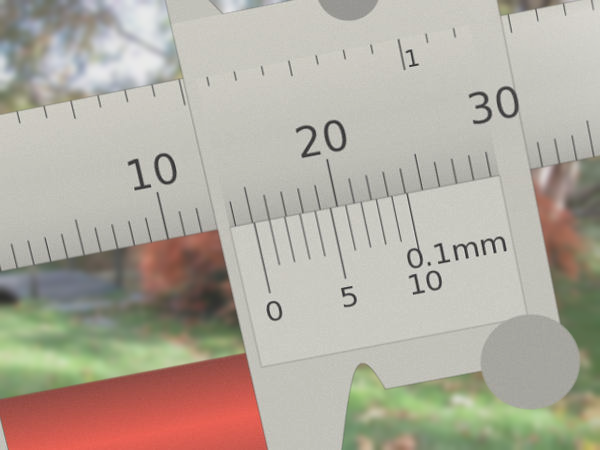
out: **15.1** mm
